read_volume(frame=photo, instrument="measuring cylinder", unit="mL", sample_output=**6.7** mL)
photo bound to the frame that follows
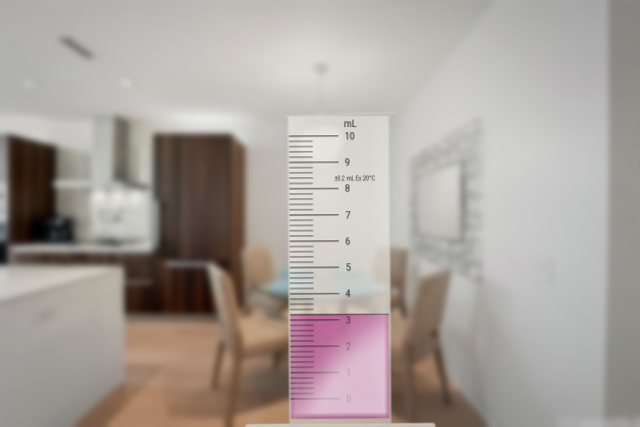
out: **3.2** mL
